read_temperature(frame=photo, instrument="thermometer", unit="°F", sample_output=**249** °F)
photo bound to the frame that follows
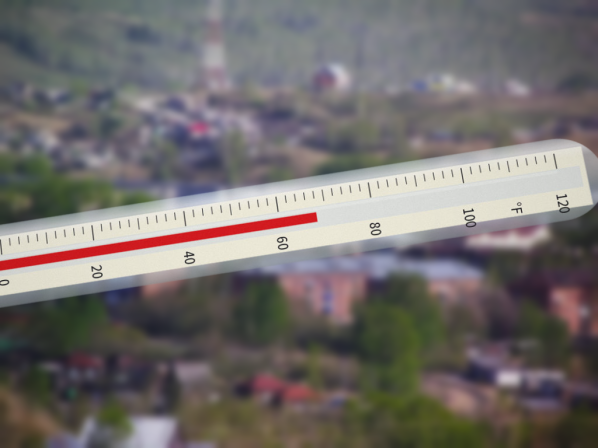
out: **68** °F
